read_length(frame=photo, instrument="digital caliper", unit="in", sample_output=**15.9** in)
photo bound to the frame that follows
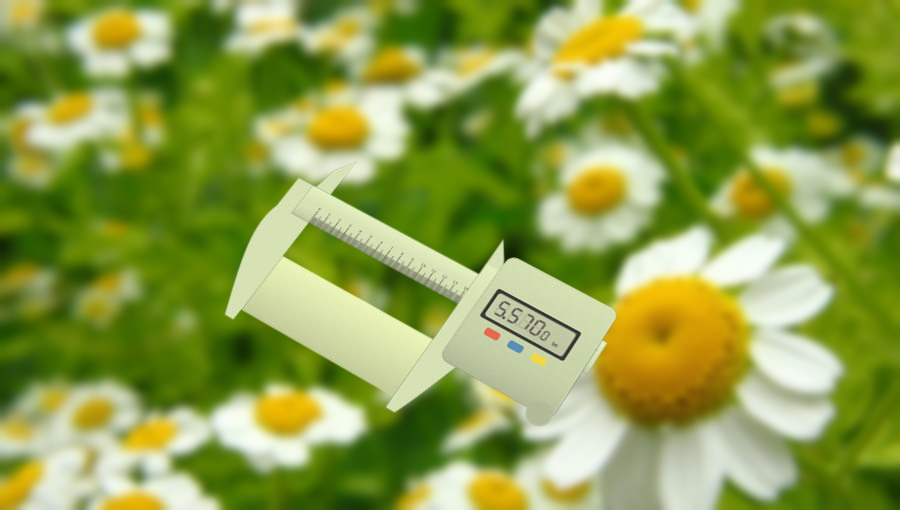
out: **5.5700** in
